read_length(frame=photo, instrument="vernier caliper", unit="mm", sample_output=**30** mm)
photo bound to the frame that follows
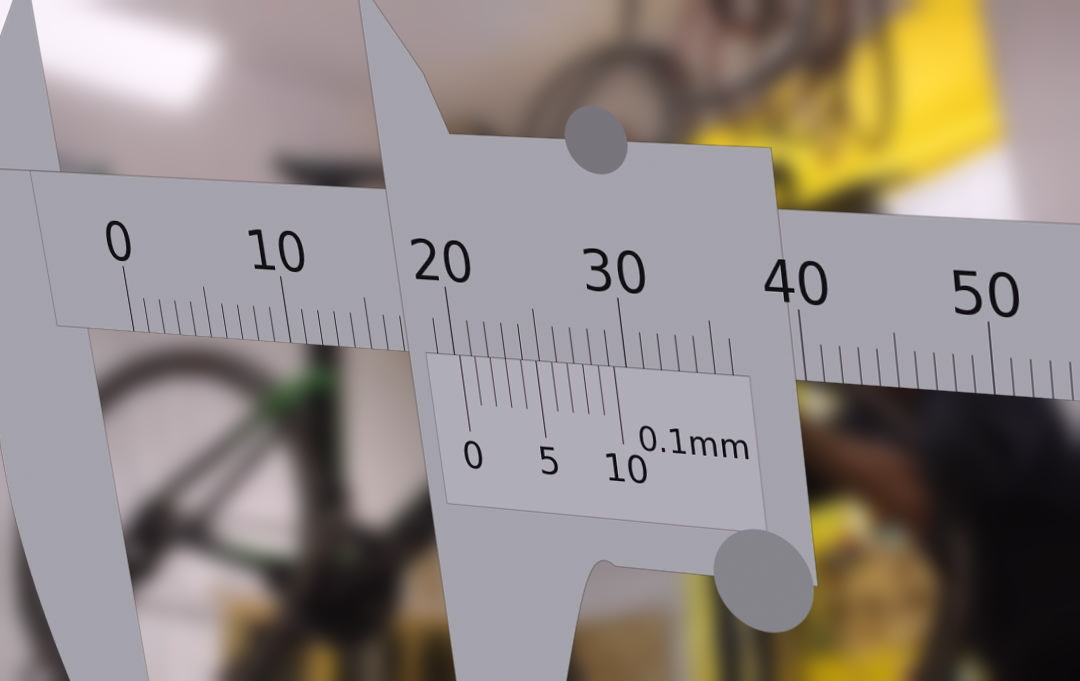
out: **20.3** mm
